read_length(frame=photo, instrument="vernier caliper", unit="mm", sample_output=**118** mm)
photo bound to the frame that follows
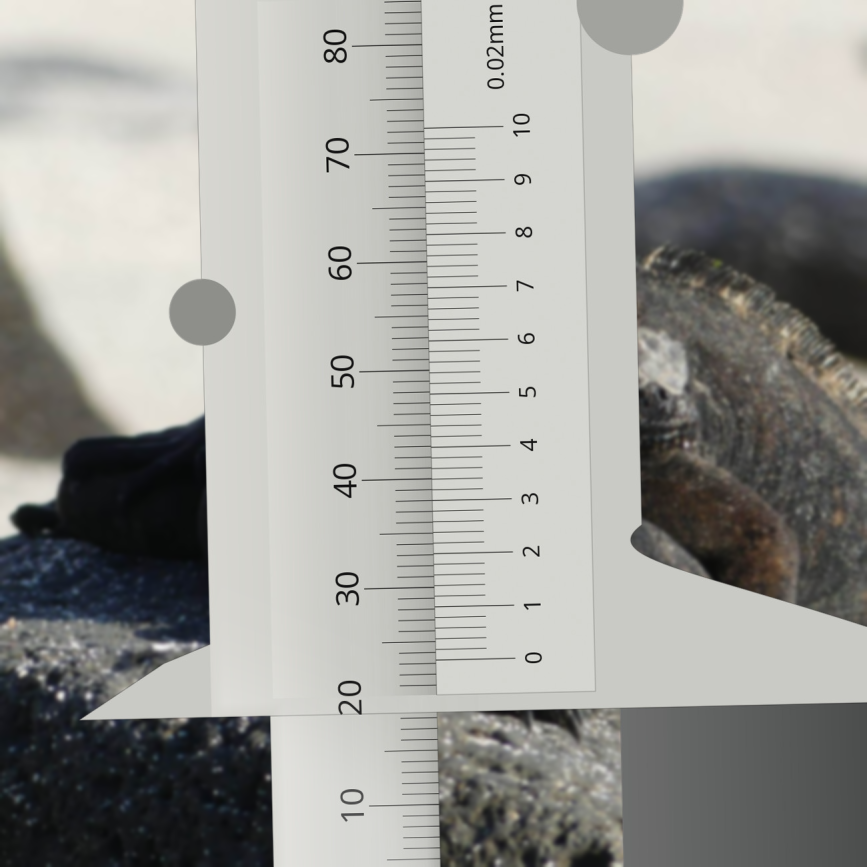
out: **23.3** mm
